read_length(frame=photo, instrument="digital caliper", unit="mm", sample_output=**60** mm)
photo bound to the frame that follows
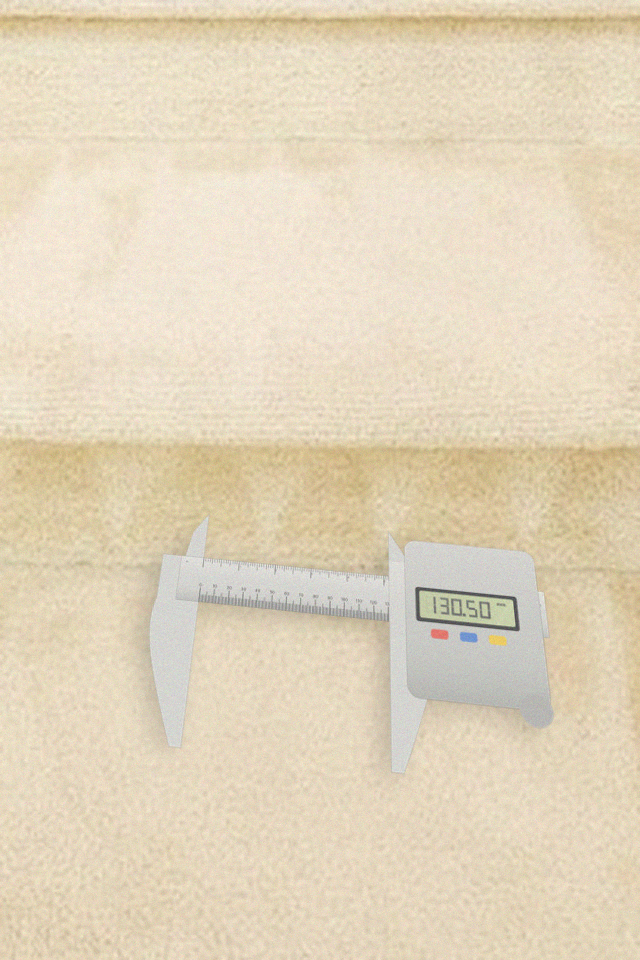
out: **130.50** mm
